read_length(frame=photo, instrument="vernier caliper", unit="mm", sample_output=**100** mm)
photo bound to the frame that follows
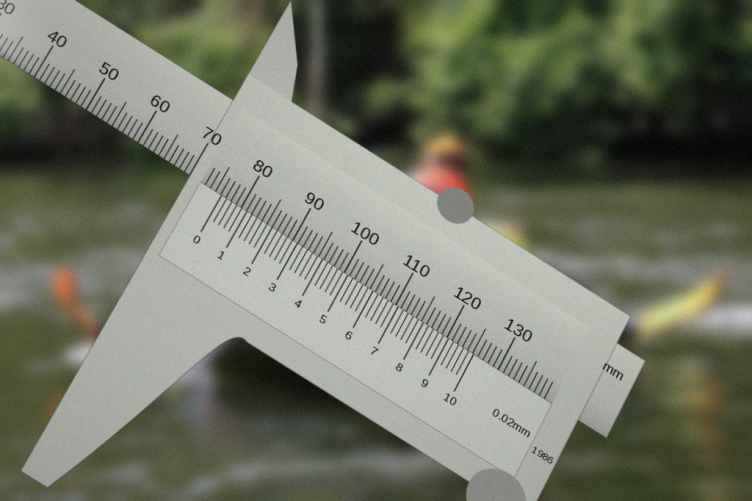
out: **76.2** mm
